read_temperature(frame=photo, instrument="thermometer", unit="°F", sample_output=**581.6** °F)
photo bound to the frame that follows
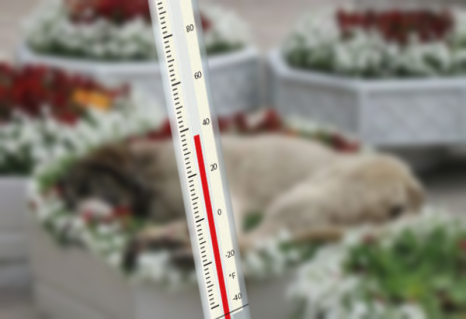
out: **36** °F
